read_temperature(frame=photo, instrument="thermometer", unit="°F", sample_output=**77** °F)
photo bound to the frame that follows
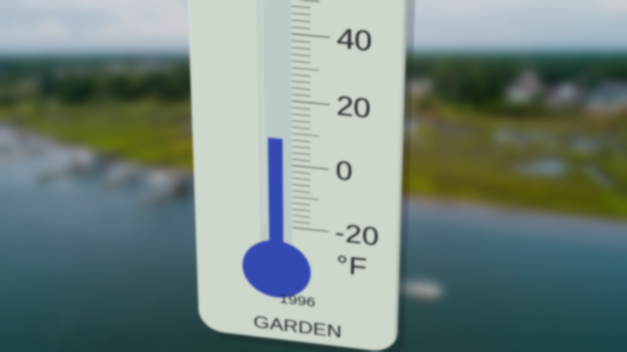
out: **8** °F
